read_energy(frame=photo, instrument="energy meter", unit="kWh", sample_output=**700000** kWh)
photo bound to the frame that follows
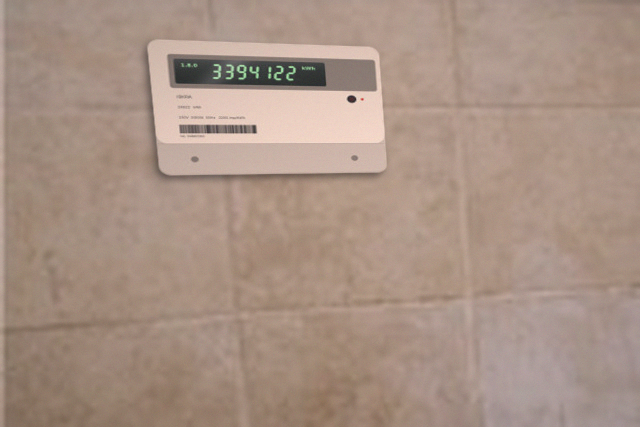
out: **3394122** kWh
